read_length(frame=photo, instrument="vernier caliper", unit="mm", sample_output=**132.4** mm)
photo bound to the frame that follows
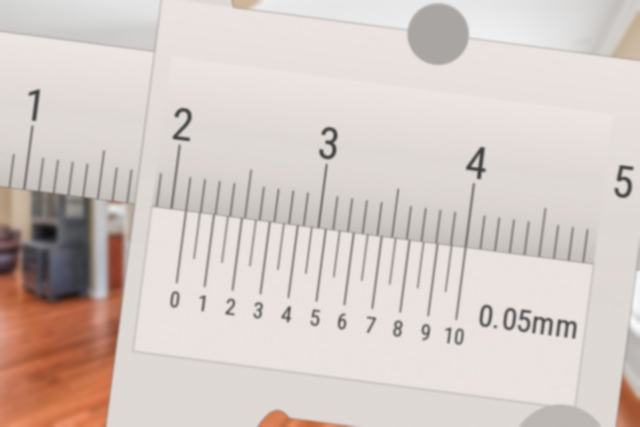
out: **21.0** mm
